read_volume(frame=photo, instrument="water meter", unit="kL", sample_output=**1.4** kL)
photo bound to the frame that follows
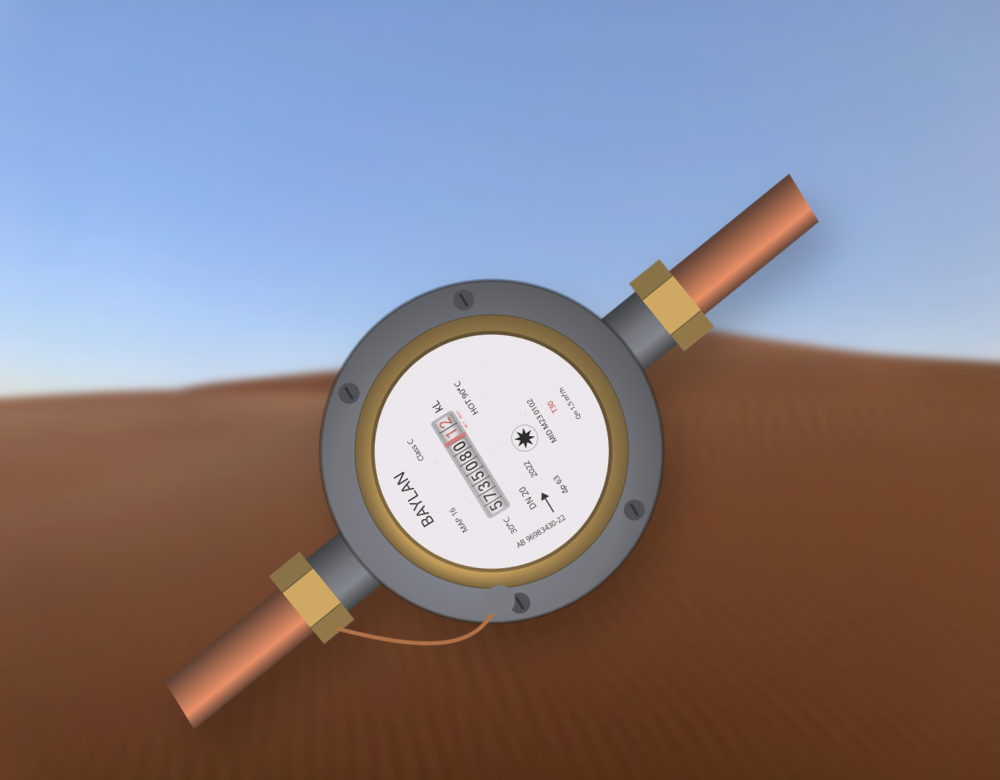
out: **5735080.12** kL
